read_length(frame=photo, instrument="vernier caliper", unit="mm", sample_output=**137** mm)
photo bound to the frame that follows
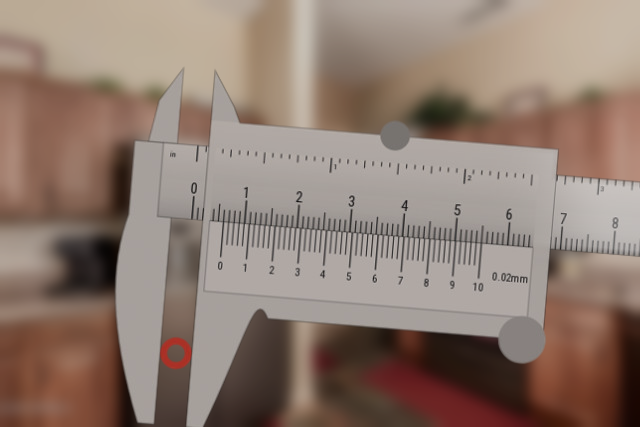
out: **6.0** mm
